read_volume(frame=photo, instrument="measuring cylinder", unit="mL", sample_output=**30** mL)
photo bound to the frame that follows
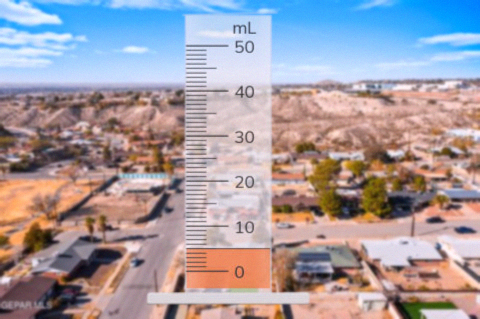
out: **5** mL
